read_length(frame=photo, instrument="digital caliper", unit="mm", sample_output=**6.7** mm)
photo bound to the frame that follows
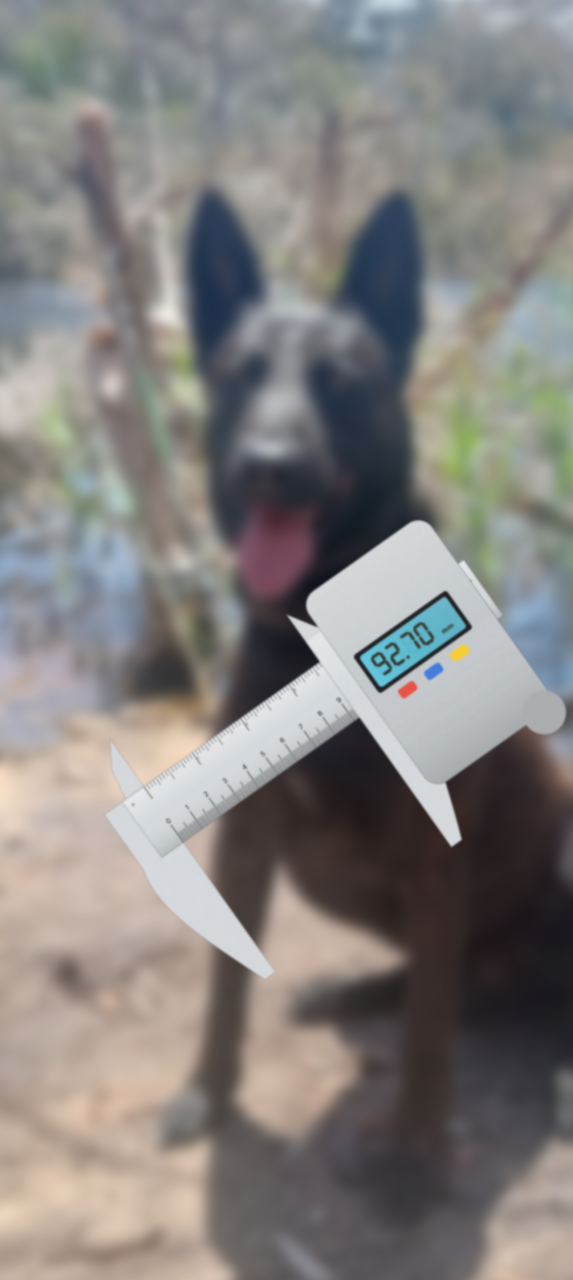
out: **92.70** mm
